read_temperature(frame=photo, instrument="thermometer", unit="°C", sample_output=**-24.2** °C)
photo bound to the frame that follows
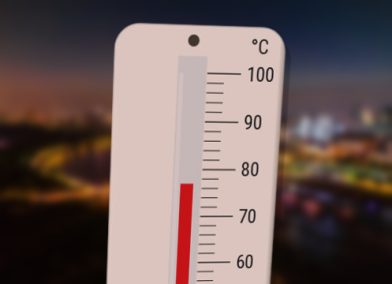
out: **77** °C
